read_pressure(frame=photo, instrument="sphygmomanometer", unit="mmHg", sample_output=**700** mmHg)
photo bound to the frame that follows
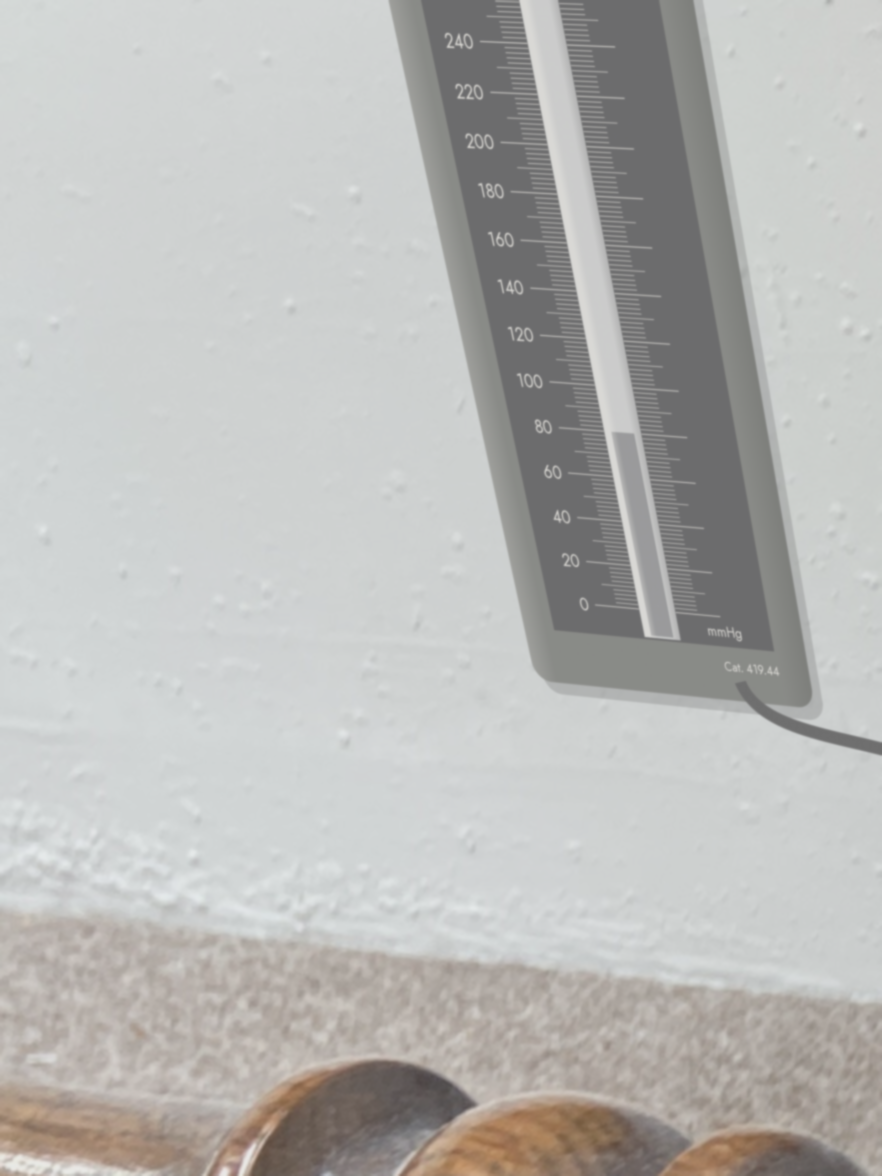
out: **80** mmHg
